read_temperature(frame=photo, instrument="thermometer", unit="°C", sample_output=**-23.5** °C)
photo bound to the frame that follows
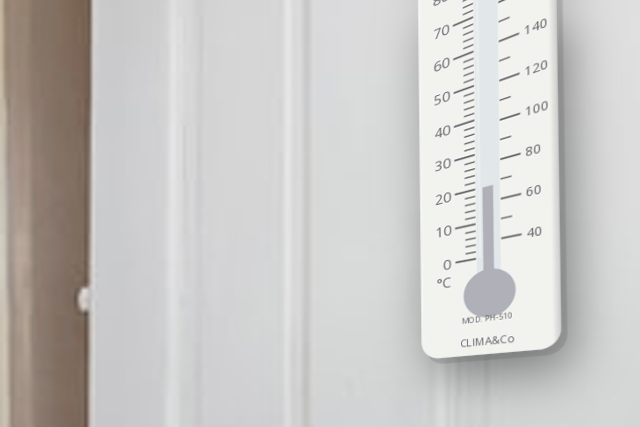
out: **20** °C
